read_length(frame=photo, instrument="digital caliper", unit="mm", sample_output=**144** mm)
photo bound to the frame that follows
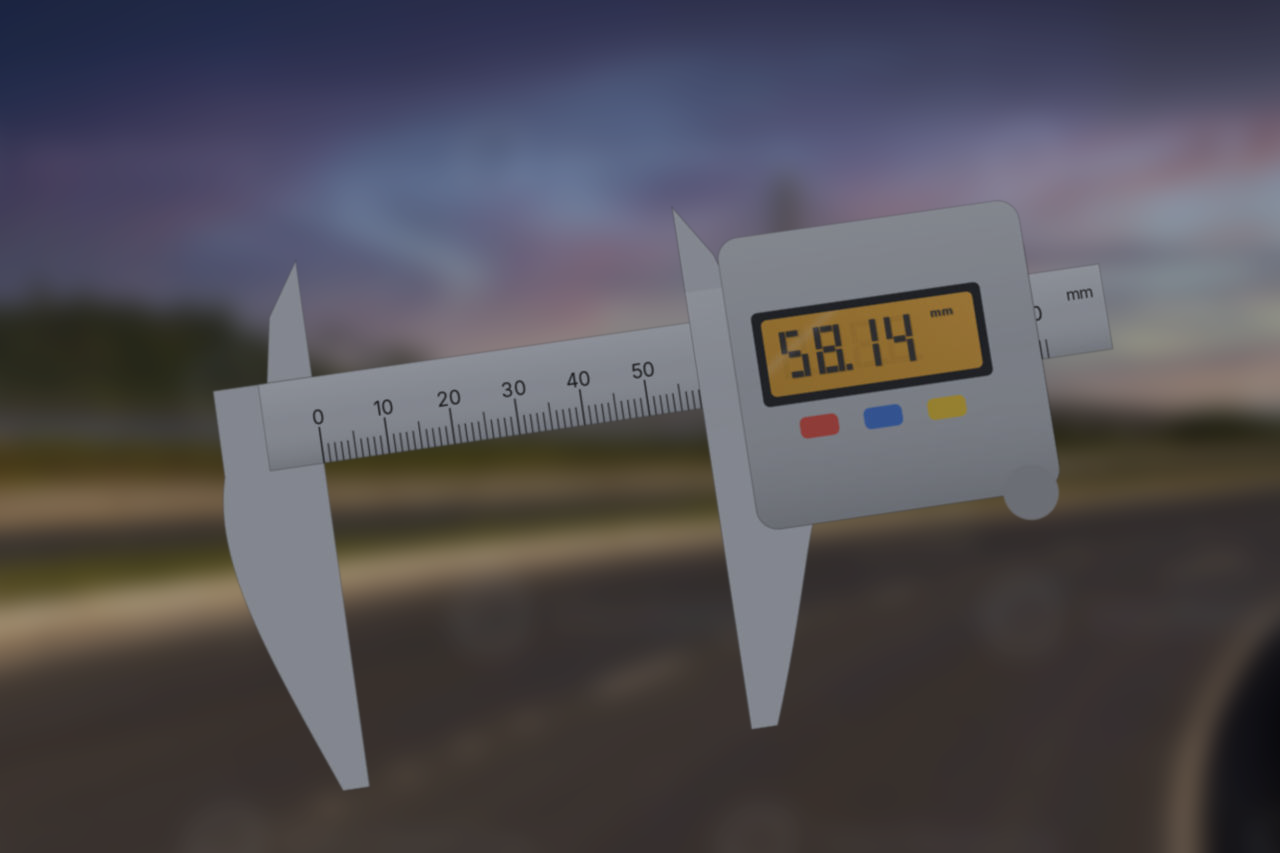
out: **58.14** mm
